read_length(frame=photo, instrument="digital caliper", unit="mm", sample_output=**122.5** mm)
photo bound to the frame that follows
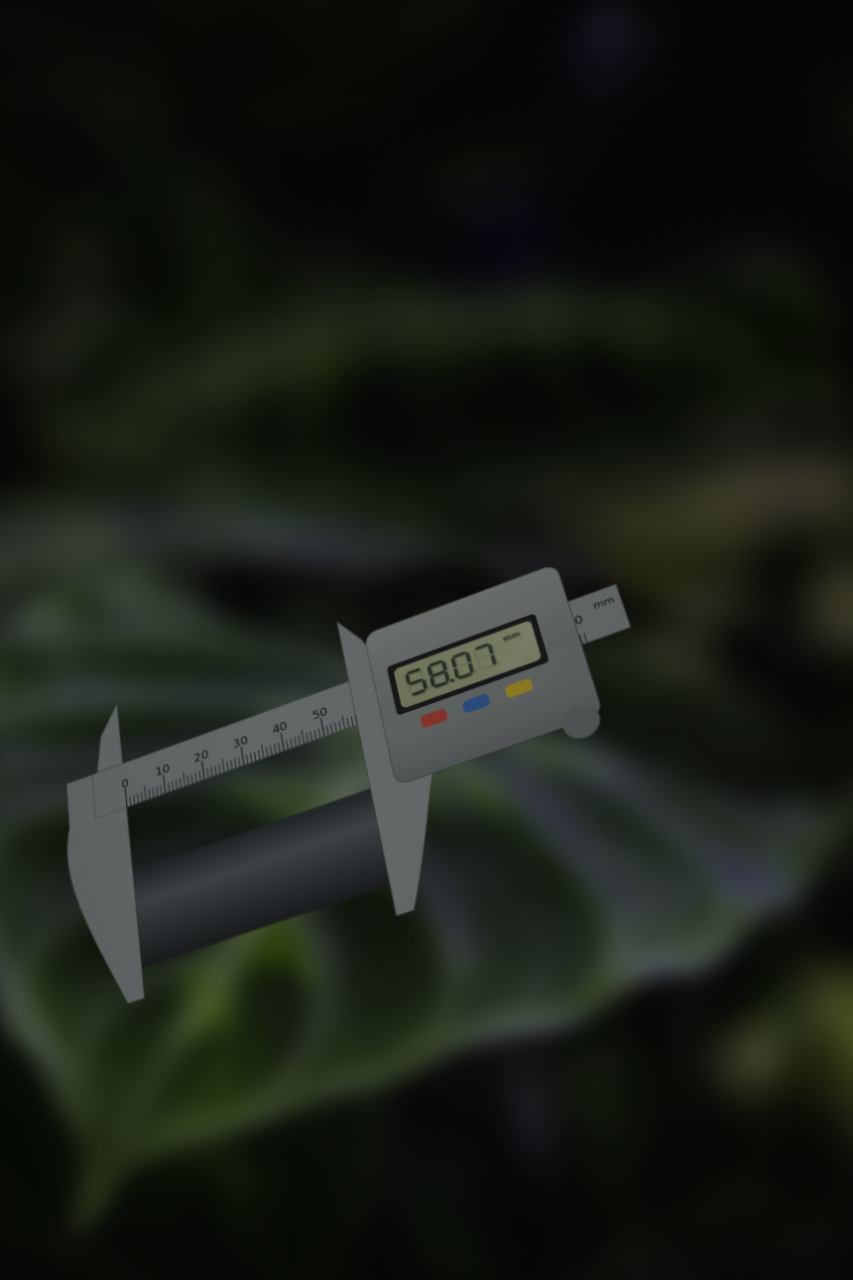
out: **58.07** mm
